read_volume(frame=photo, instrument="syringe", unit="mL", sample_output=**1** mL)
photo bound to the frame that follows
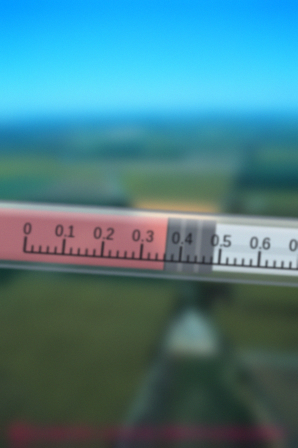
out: **0.36** mL
